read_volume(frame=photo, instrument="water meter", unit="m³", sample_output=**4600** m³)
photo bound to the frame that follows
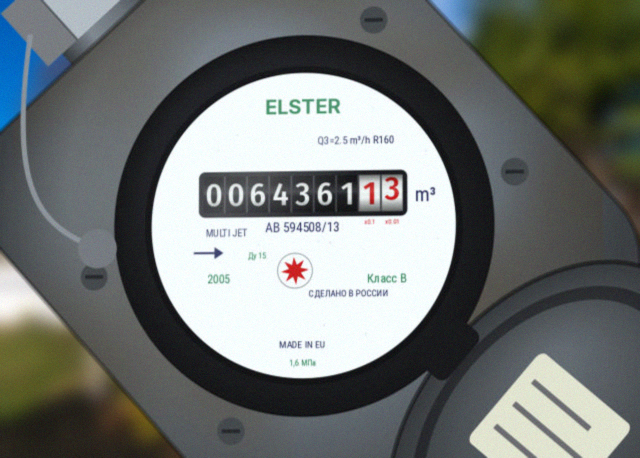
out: **64361.13** m³
